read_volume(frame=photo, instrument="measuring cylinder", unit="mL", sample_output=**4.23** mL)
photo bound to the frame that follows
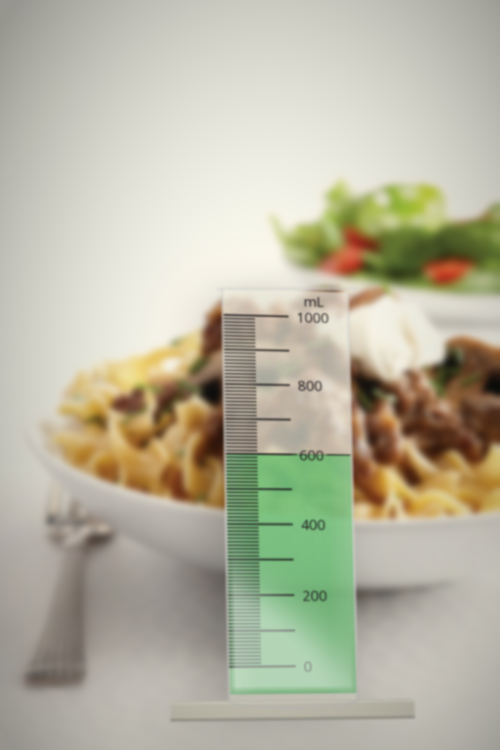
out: **600** mL
